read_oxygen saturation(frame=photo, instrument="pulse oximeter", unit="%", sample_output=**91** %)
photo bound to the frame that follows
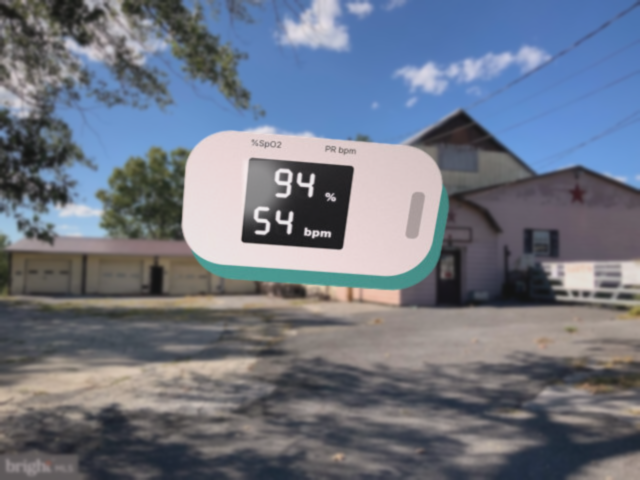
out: **94** %
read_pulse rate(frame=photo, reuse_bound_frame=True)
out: **54** bpm
